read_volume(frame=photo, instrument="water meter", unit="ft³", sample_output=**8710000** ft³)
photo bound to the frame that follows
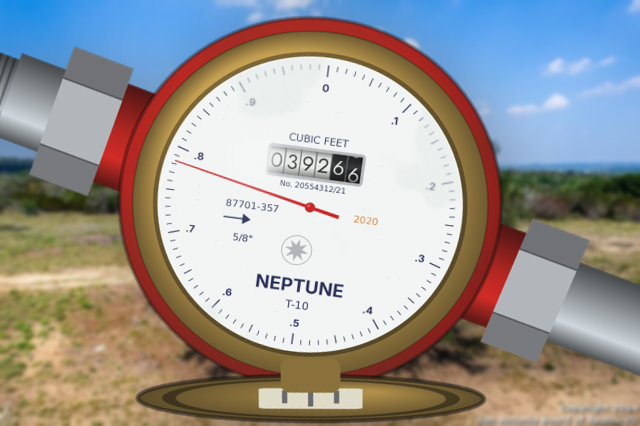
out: **39265.78** ft³
